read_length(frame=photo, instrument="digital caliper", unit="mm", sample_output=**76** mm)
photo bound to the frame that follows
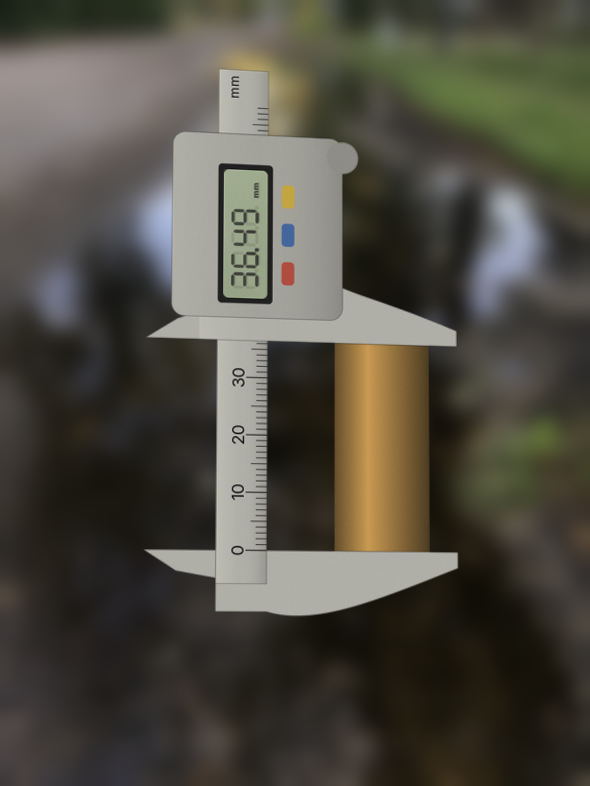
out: **36.49** mm
